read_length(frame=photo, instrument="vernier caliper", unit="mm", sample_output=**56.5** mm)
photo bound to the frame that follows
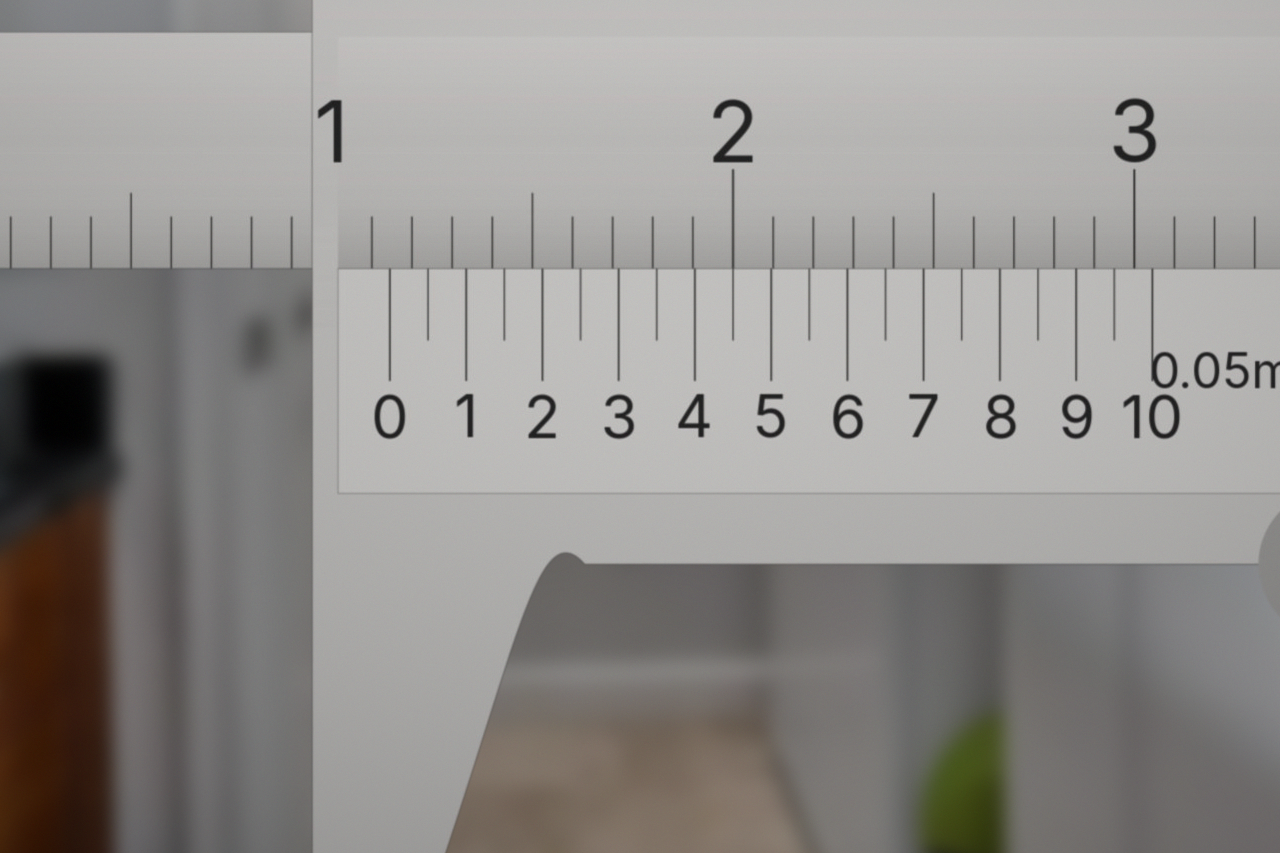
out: **11.45** mm
